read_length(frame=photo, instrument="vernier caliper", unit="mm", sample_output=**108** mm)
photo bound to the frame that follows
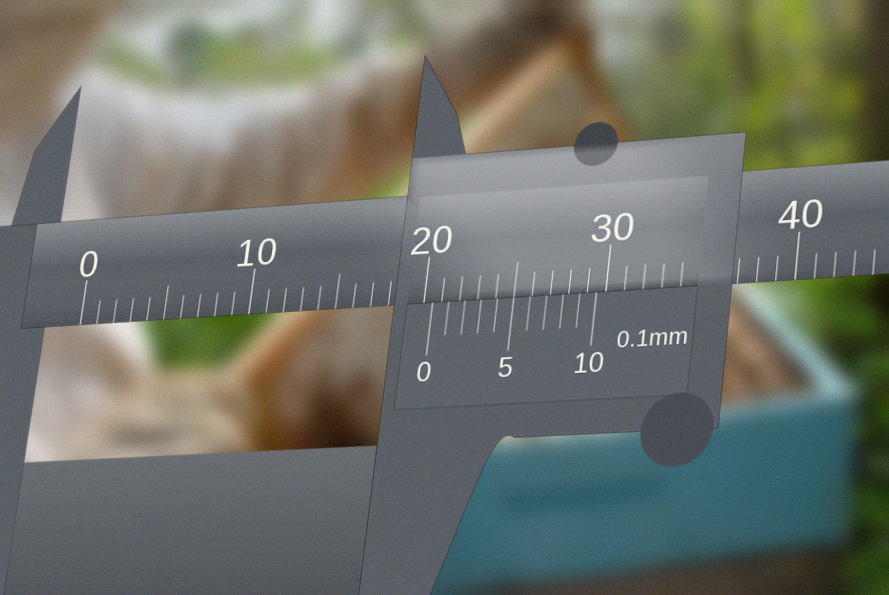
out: **20.5** mm
